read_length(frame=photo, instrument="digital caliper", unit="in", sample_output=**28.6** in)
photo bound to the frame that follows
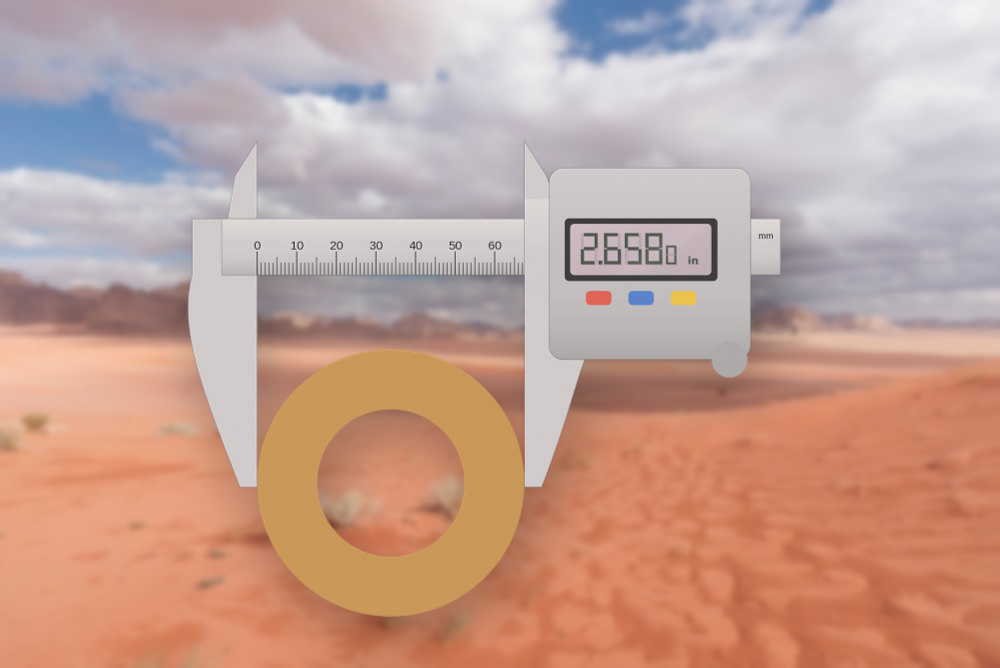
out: **2.6580** in
